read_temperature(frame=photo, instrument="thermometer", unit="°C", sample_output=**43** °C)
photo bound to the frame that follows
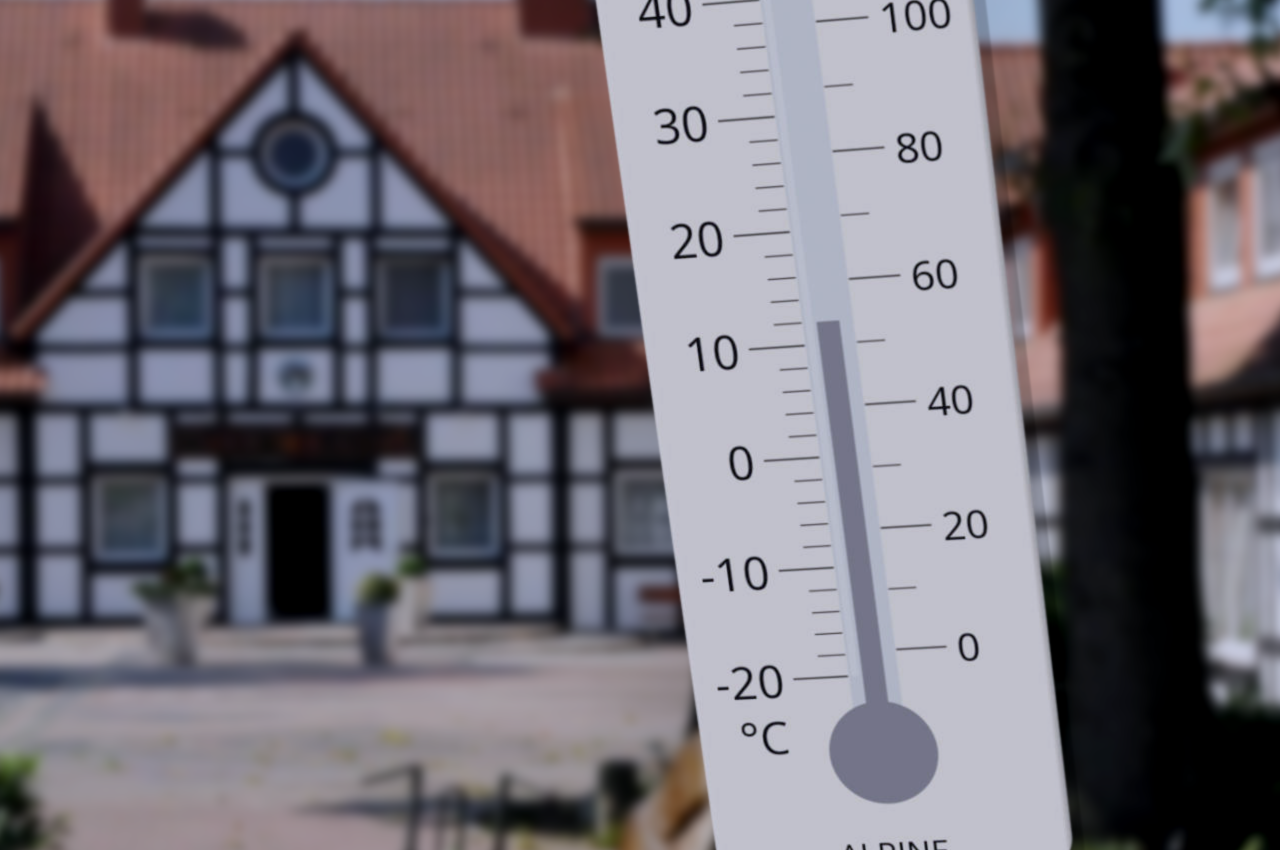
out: **12** °C
